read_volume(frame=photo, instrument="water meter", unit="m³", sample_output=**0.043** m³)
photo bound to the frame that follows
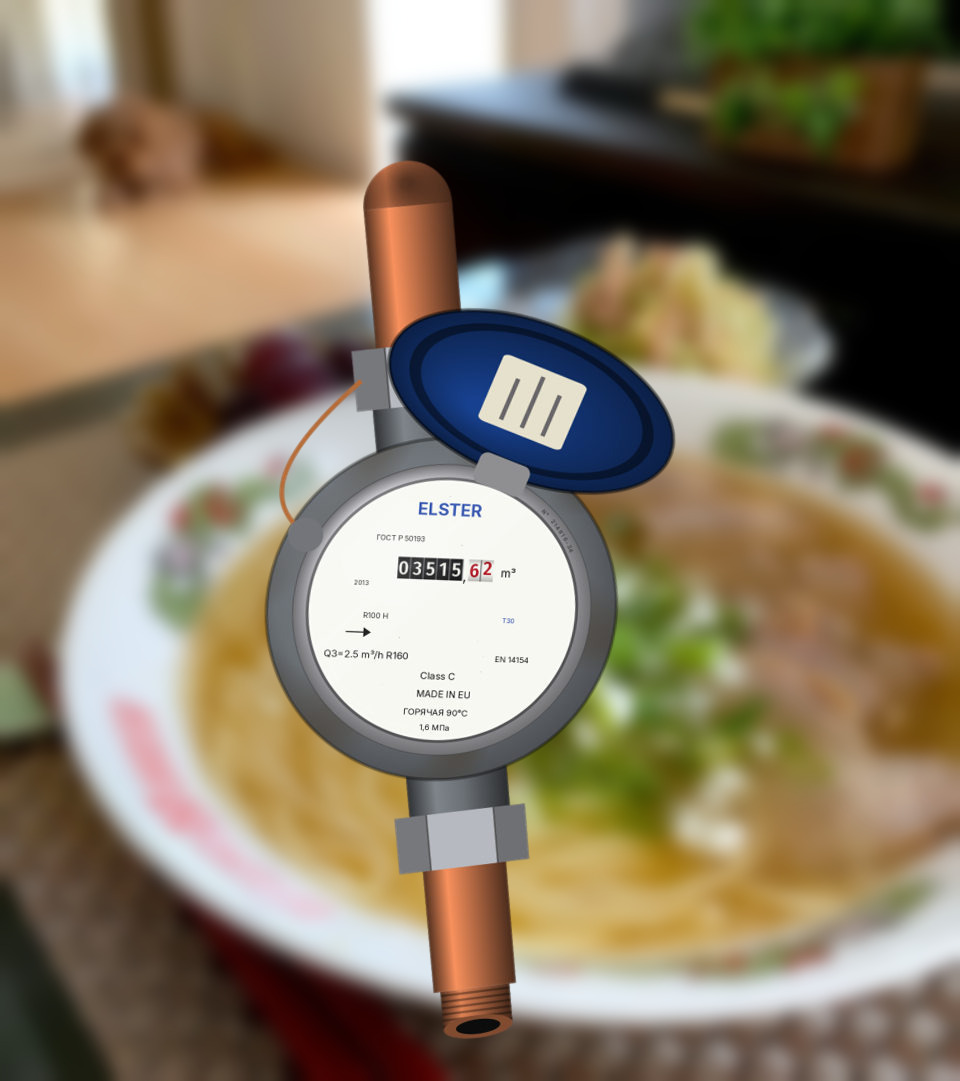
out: **3515.62** m³
